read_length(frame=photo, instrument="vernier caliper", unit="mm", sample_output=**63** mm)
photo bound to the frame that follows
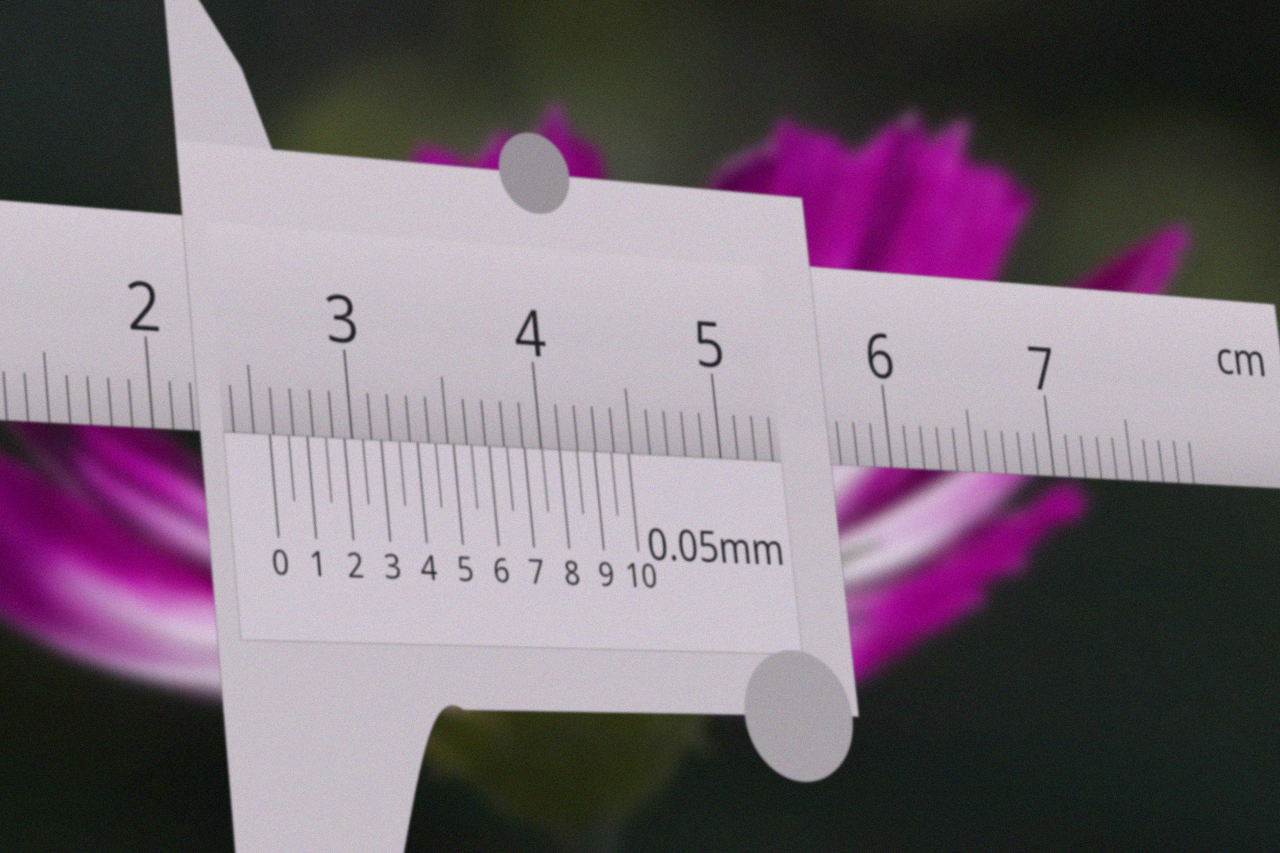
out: **25.8** mm
